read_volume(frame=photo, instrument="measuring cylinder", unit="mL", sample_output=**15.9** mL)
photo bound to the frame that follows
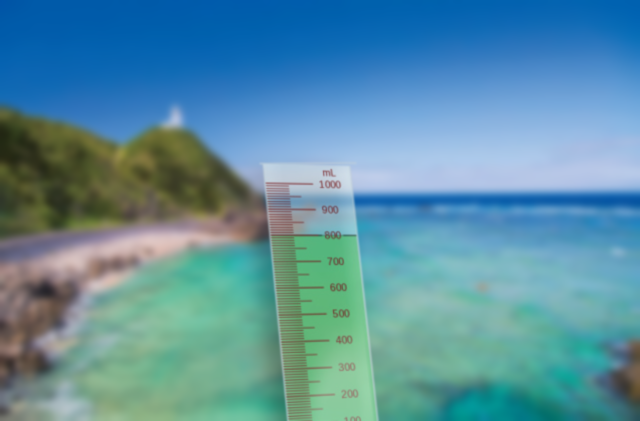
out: **800** mL
